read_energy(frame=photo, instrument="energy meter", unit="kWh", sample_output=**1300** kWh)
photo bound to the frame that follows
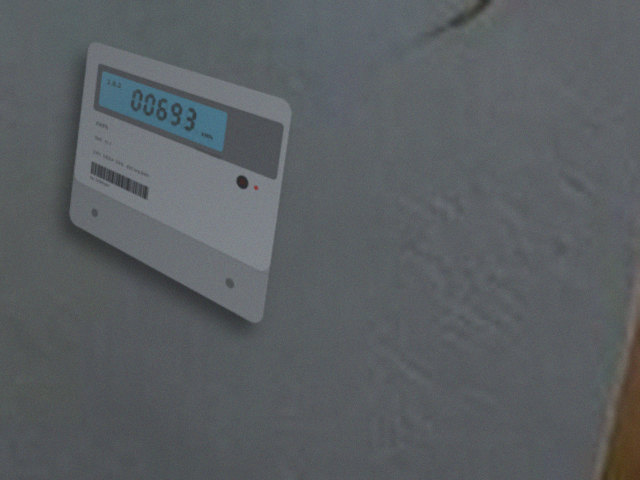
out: **693** kWh
